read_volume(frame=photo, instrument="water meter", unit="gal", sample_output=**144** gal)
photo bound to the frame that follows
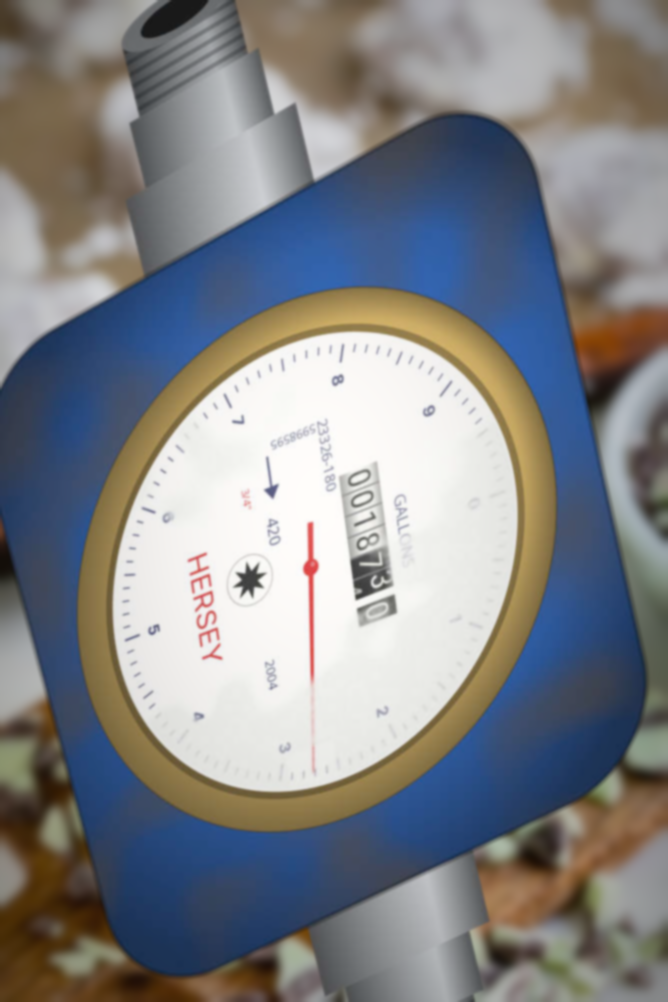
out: **18732.7** gal
